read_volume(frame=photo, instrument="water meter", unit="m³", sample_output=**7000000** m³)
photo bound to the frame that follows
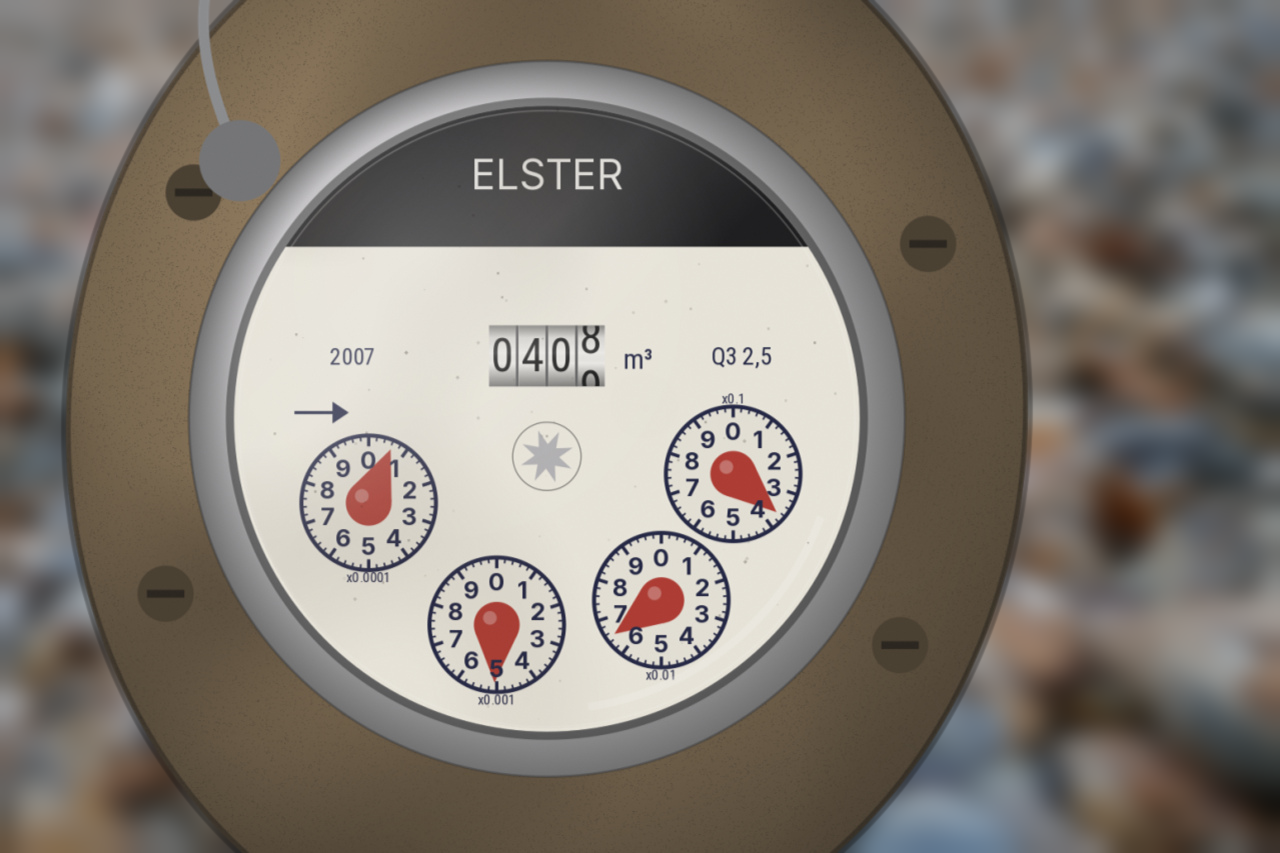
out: **408.3650** m³
